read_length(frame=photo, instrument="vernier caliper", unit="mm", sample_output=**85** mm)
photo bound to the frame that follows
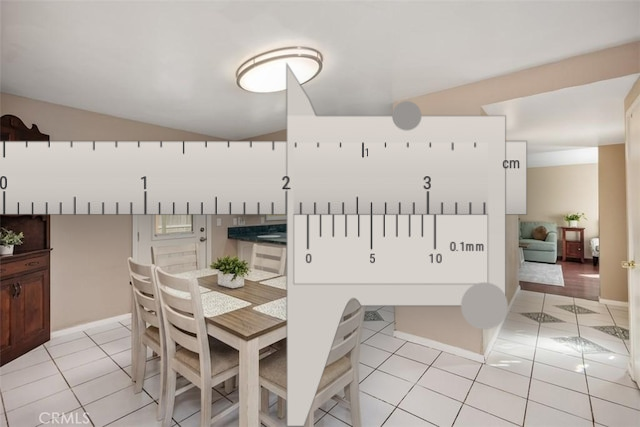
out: **21.5** mm
